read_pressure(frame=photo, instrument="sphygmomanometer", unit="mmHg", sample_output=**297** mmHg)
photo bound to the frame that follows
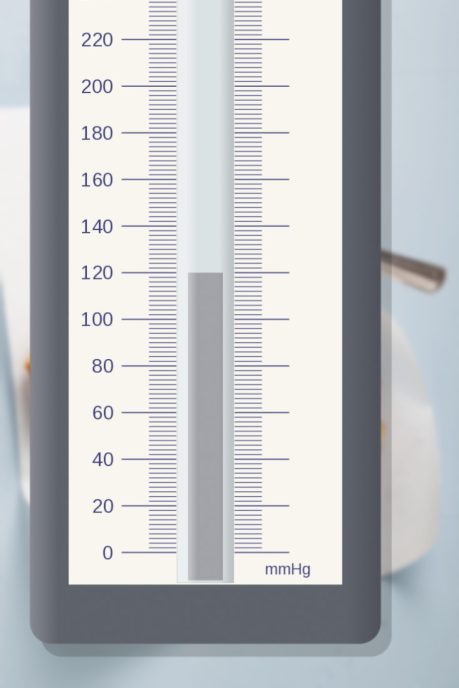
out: **120** mmHg
